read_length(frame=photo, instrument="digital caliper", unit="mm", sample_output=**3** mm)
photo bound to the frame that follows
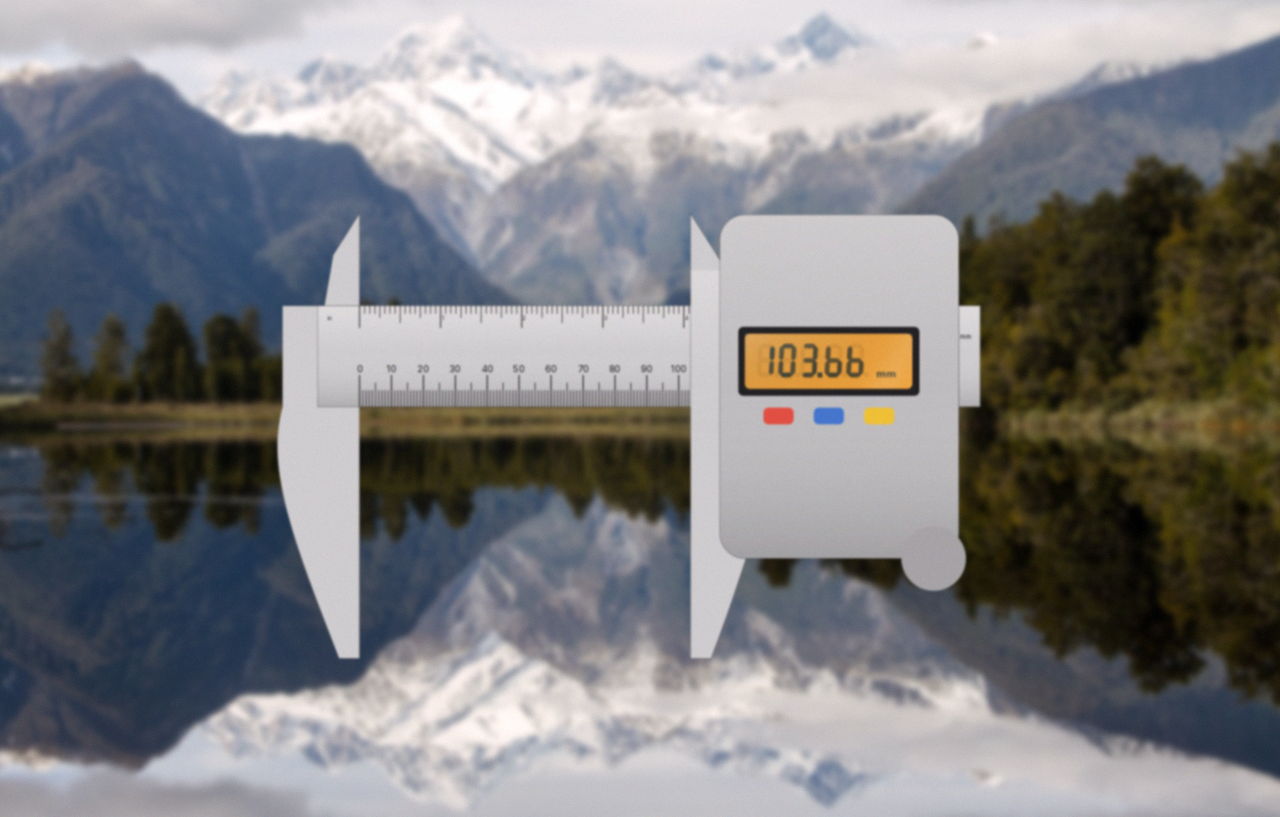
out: **103.66** mm
